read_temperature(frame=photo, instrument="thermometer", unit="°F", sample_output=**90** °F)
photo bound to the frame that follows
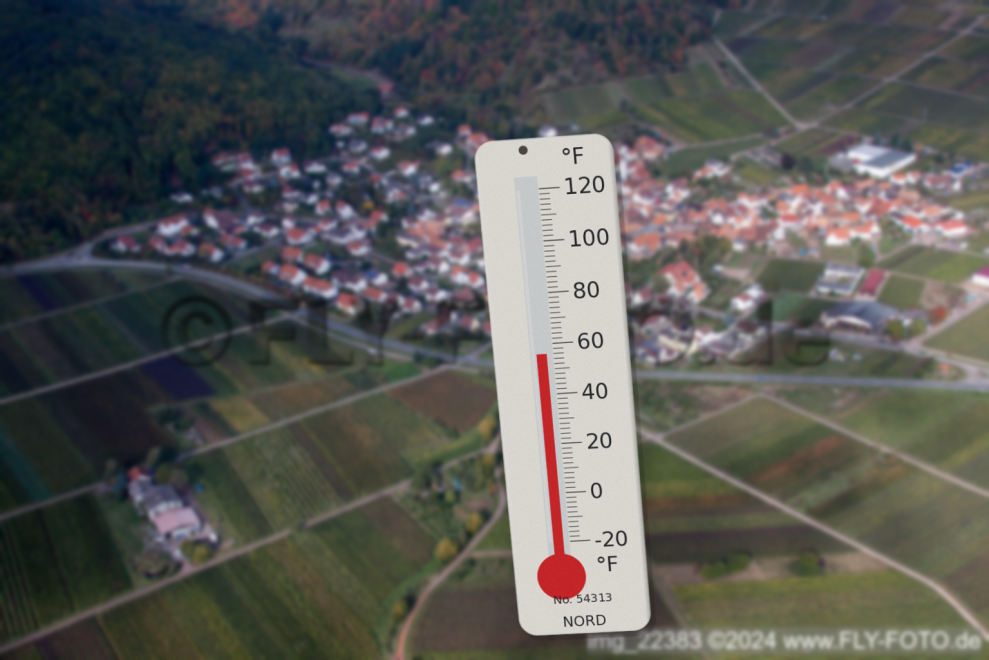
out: **56** °F
